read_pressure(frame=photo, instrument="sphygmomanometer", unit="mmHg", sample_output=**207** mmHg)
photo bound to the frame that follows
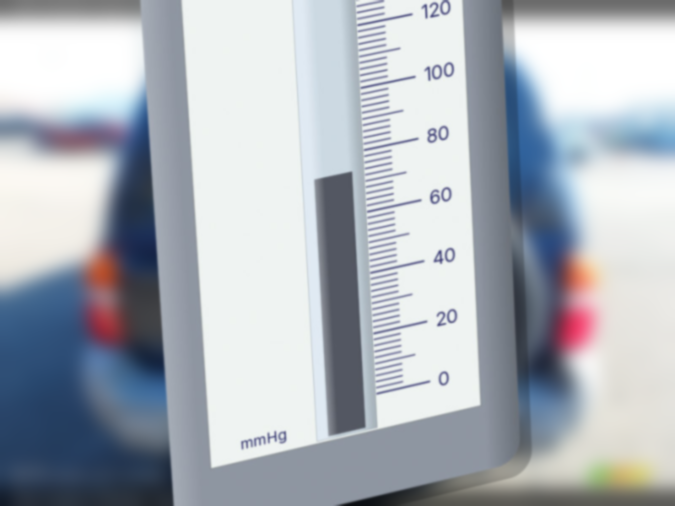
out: **74** mmHg
